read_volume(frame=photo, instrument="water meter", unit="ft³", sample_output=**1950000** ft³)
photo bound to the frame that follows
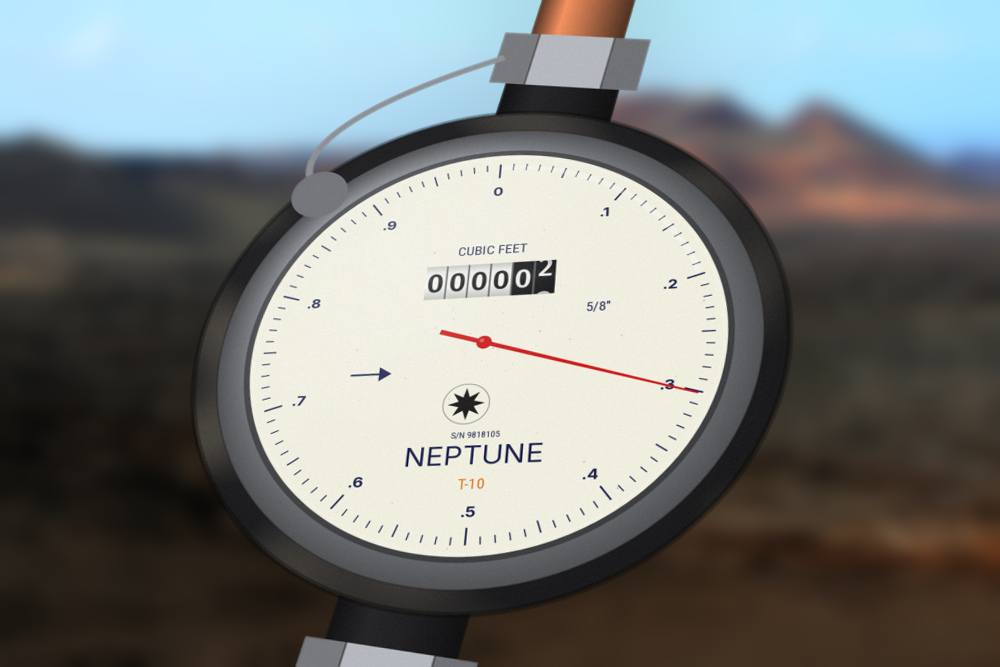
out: **2.30** ft³
